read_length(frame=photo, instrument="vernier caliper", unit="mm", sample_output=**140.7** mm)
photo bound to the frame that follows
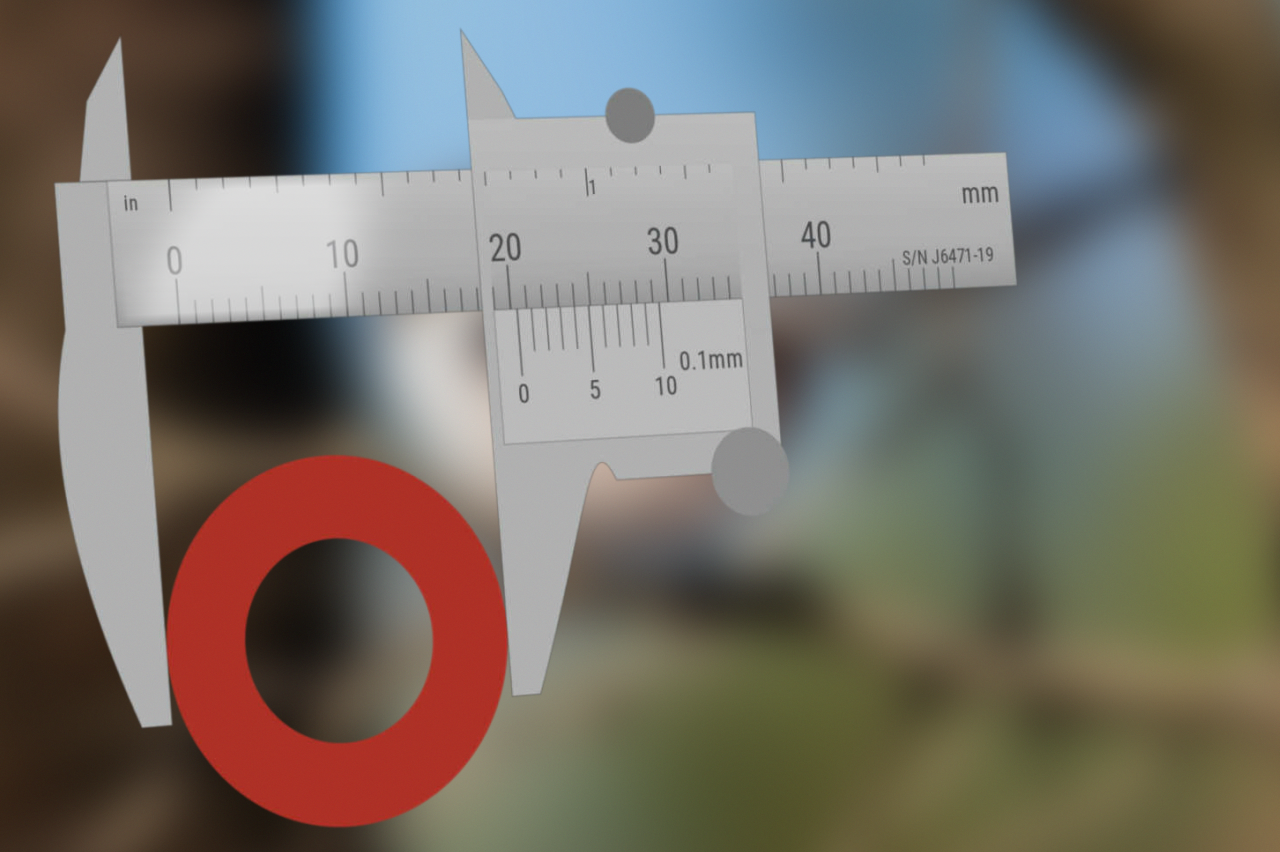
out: **20.4** mm
